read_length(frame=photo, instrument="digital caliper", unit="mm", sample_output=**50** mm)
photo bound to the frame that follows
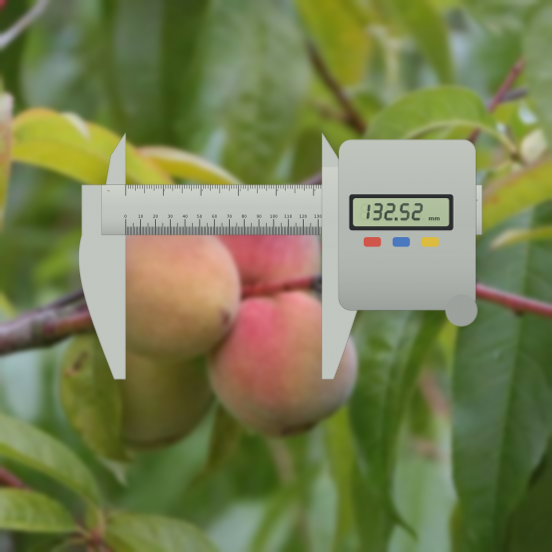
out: **132.52** mm
